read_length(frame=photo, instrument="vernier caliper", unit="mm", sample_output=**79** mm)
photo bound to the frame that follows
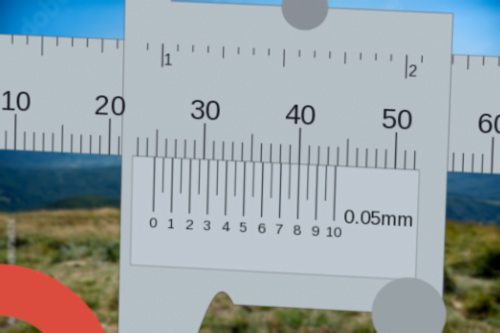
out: **24.8** mm
